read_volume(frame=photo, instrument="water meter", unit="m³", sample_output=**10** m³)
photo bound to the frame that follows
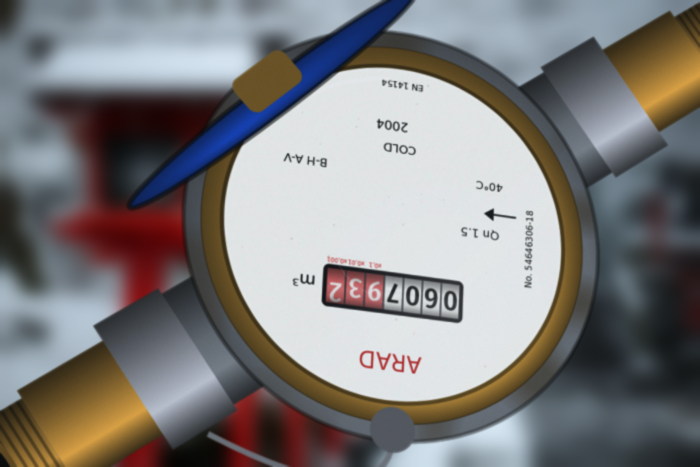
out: **607.932** m³
